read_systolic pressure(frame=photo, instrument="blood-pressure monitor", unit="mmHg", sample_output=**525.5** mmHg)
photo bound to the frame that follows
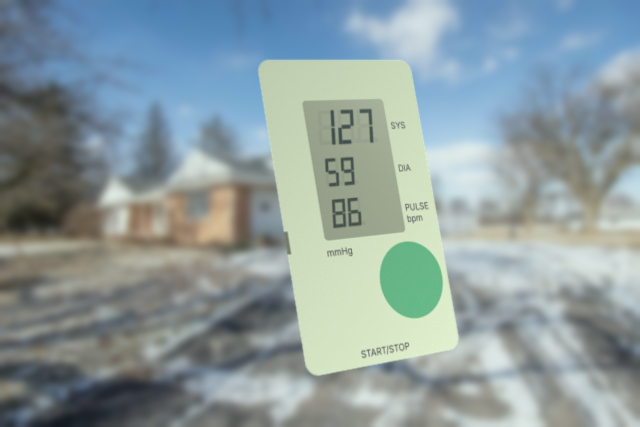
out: **127** mmHg
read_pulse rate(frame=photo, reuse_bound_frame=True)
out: **86** bpm
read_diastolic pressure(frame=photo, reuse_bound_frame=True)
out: **59** mmHg
